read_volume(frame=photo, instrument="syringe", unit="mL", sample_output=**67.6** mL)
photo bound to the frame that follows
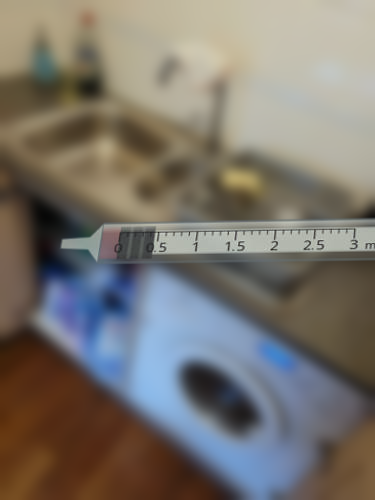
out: **0** mL
